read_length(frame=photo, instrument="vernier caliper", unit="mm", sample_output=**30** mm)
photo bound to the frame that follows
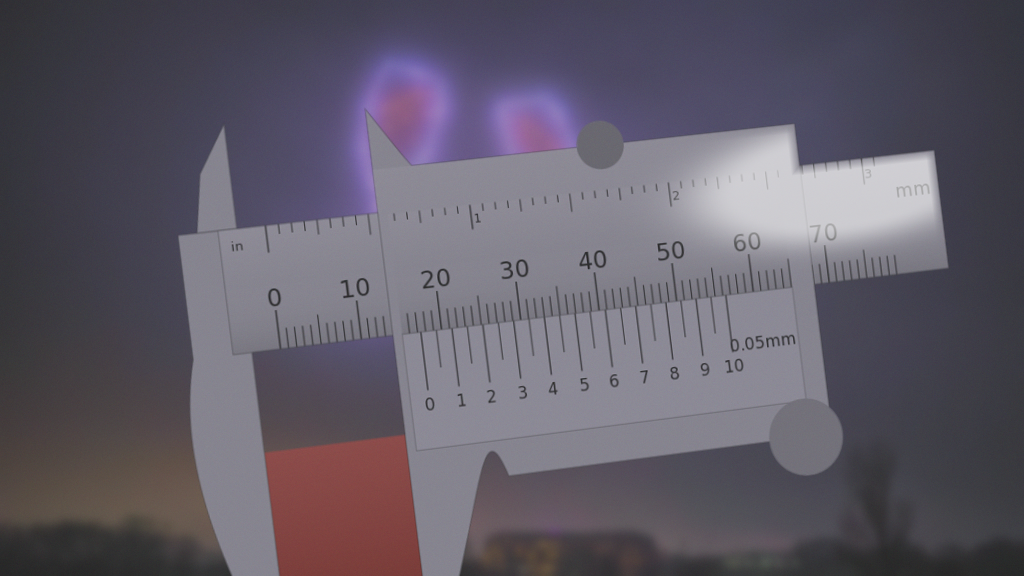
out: **17.4** mm
